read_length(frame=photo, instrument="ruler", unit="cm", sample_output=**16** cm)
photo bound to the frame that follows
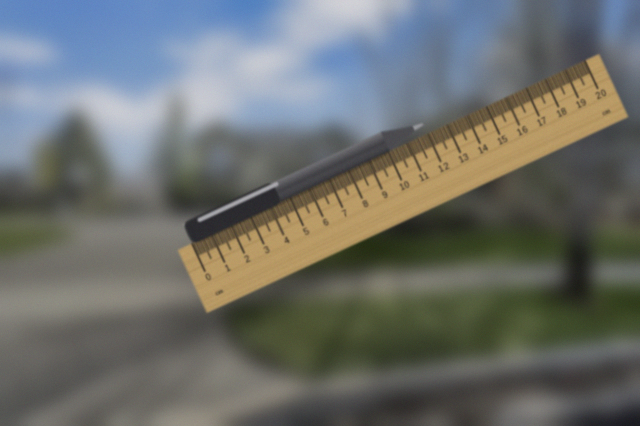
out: **12** cm
